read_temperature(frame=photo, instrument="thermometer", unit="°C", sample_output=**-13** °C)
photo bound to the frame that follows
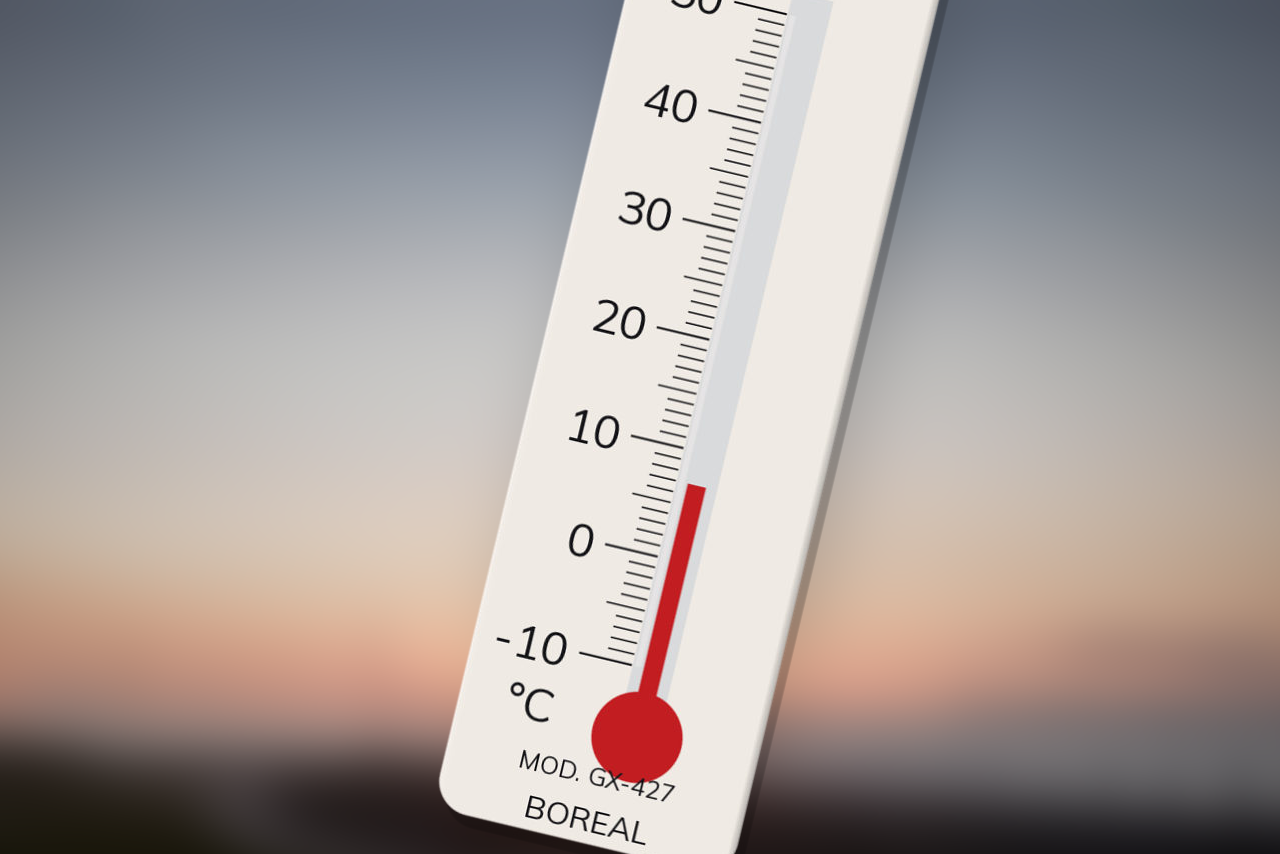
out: **7** °C
